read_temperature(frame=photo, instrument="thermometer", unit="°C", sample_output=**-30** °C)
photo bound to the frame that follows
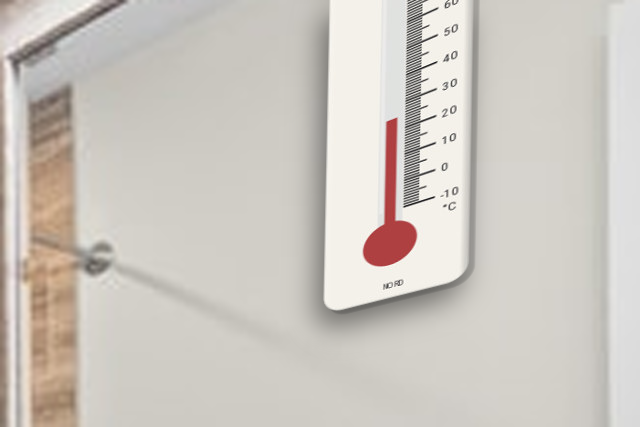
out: **25** °C
